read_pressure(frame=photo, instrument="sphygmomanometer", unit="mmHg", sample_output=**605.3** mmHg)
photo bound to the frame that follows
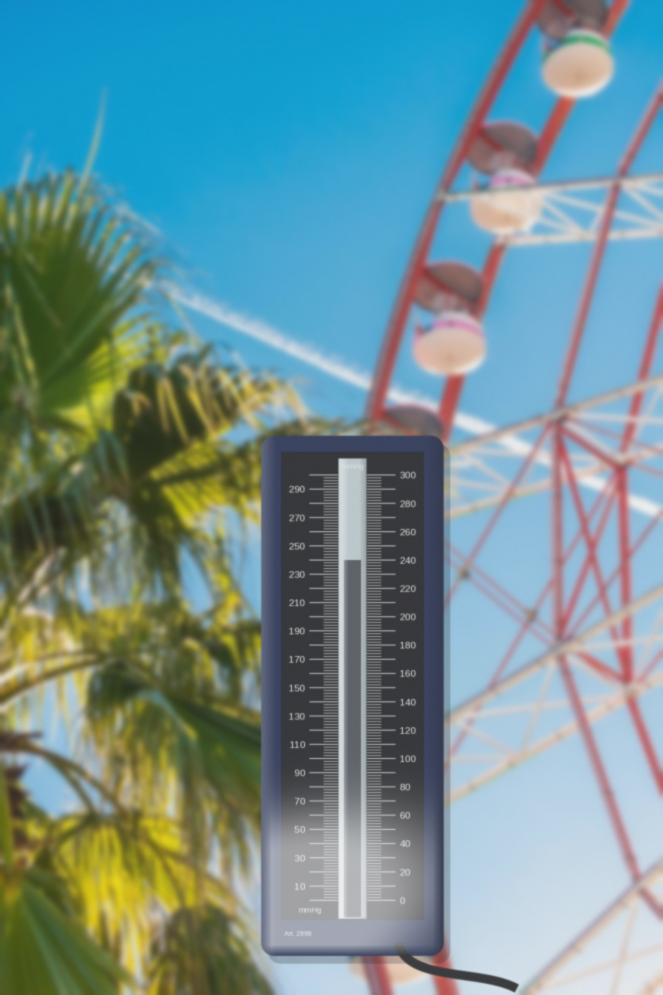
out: **240** mmHg
